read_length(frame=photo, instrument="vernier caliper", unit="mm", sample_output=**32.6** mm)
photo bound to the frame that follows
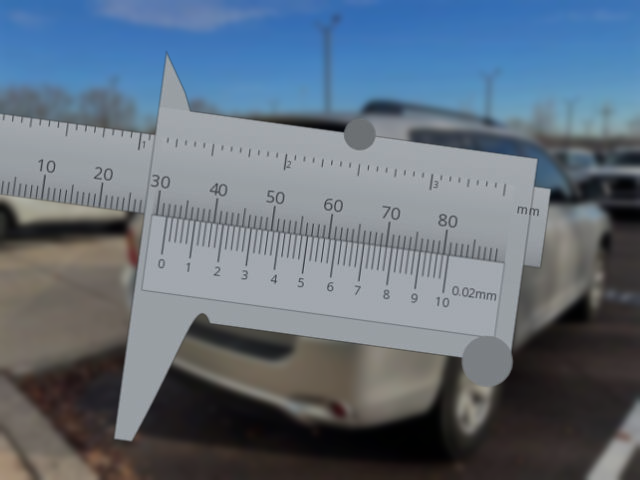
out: **31.8** mm
